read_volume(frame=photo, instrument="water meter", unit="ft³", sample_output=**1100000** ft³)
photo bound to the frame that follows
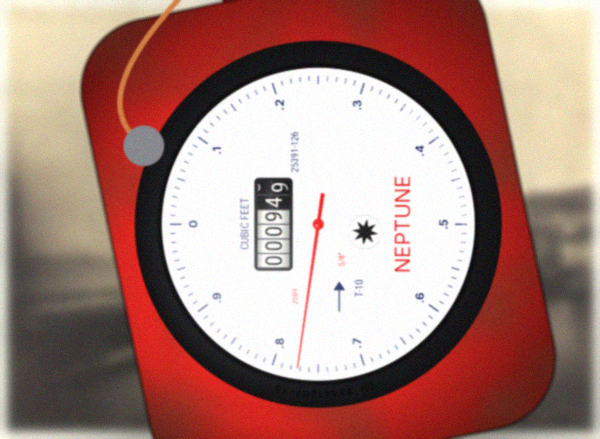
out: **948.77** ft³
